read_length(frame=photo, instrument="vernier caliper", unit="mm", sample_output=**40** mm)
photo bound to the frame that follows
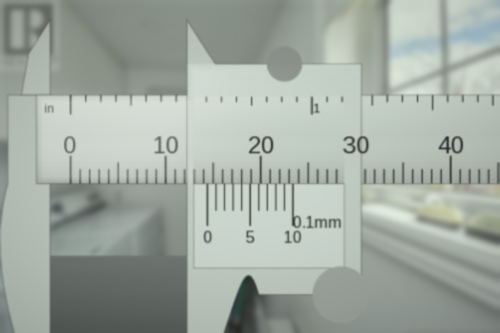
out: **14.4** mm
